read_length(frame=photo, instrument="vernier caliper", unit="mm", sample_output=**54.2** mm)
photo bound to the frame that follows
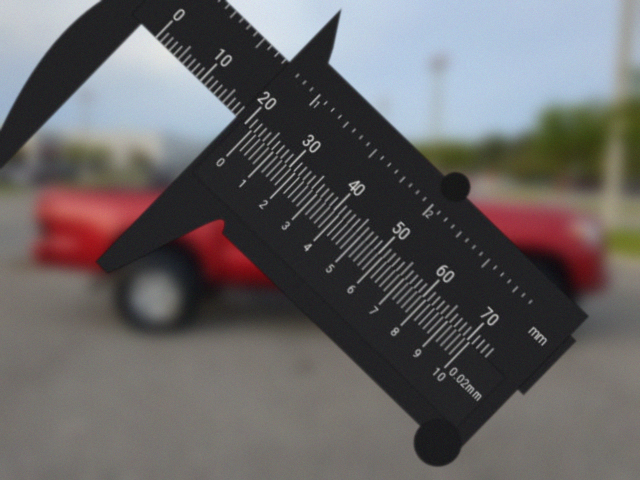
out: **21.5** mm
